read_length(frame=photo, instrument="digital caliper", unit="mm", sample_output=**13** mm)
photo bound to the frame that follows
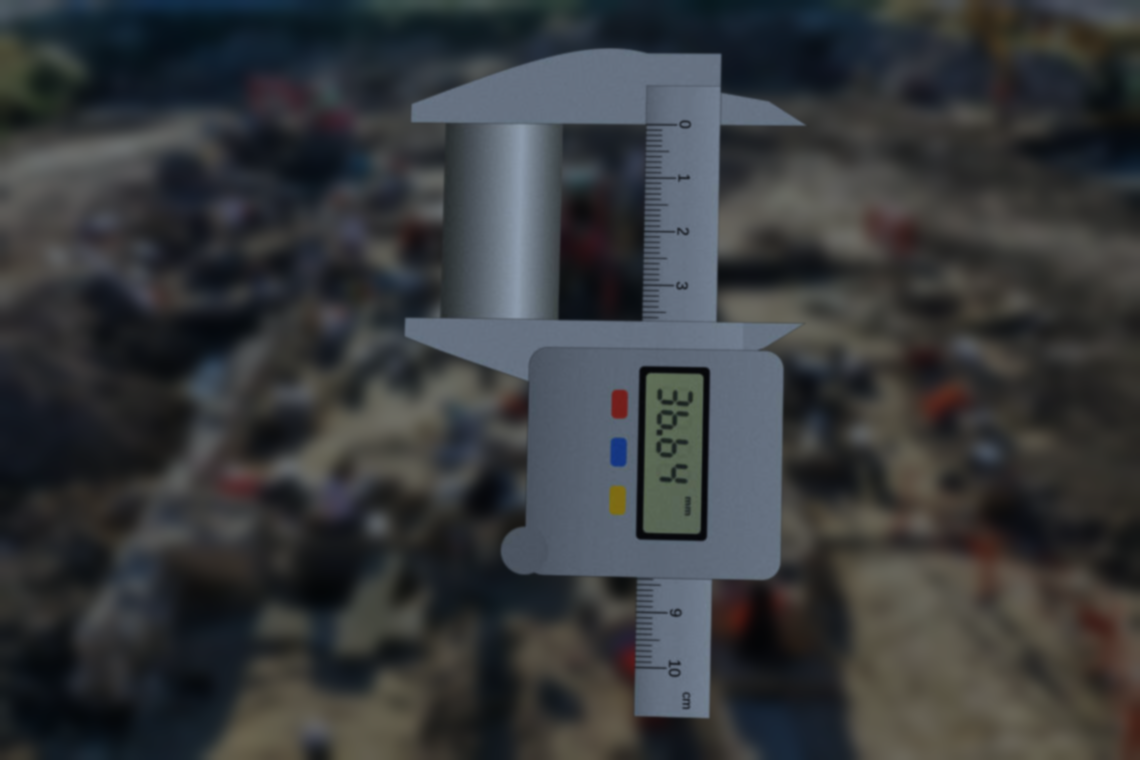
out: **36.64** mm
